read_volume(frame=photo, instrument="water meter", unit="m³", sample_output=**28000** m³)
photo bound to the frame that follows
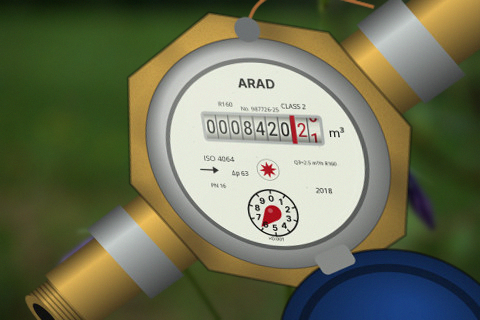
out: **8420.206** m³
